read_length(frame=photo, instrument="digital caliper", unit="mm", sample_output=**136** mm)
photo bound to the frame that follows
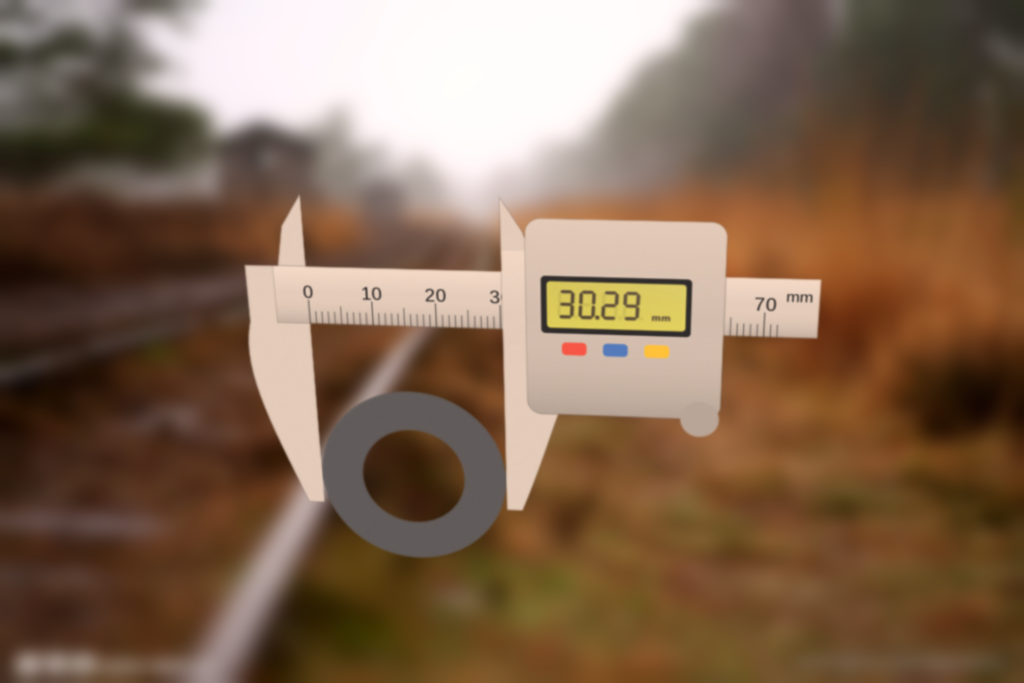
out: **30.29** mm
